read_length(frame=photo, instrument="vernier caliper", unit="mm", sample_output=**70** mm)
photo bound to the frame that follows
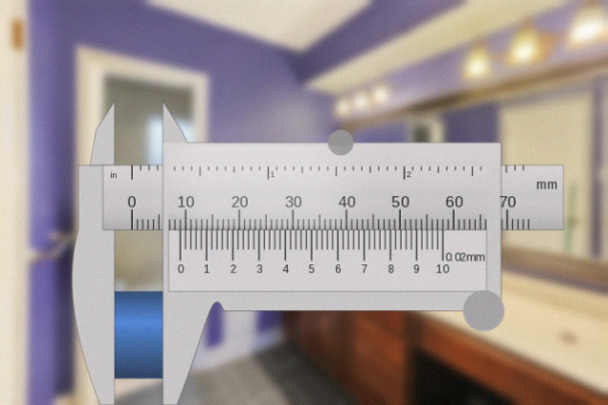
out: **9.0** mm
